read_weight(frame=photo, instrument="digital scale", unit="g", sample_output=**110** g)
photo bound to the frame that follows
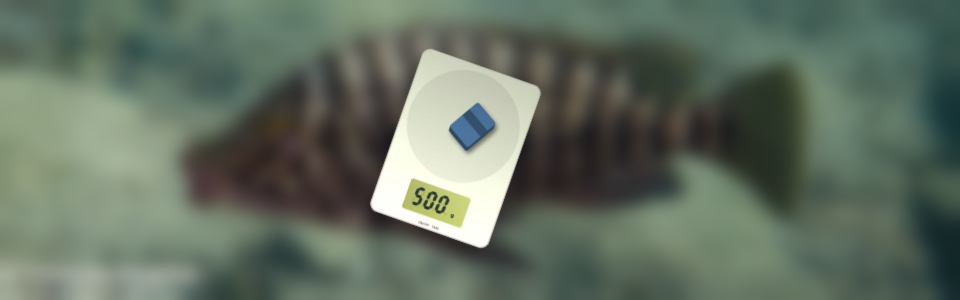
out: **500** g
